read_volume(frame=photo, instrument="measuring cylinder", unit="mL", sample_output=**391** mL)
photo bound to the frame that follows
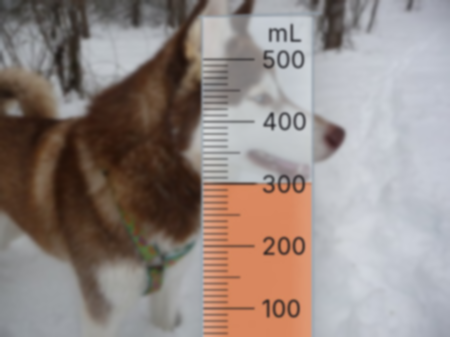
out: **300** mL
